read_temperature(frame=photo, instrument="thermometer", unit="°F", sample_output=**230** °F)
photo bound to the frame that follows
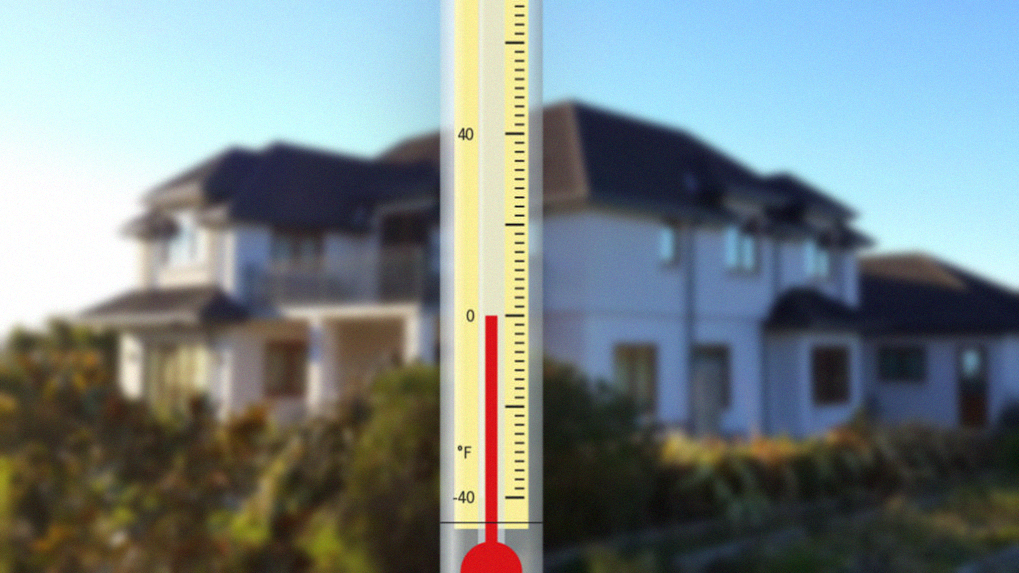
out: **0** °F
